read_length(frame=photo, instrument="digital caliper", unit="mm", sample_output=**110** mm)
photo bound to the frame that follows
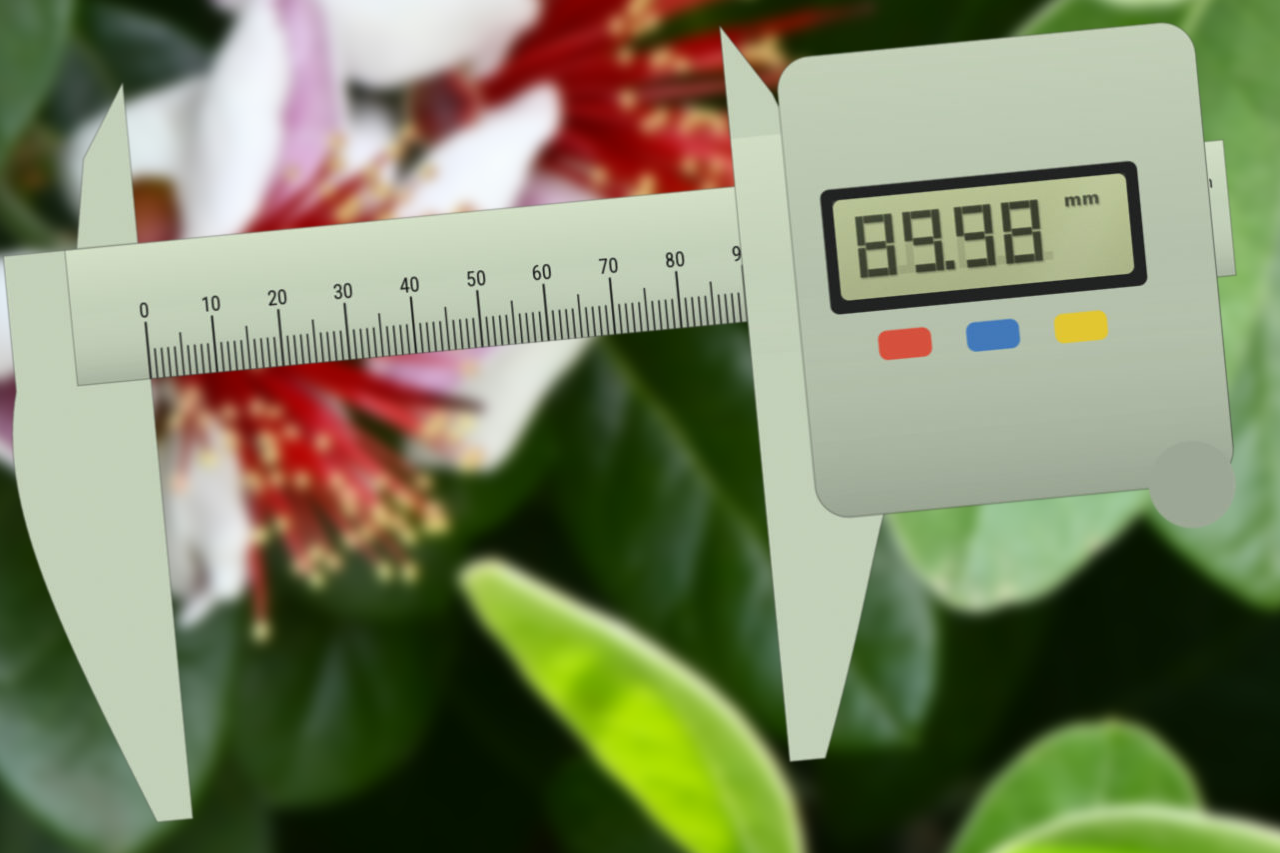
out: **89.98** mm
